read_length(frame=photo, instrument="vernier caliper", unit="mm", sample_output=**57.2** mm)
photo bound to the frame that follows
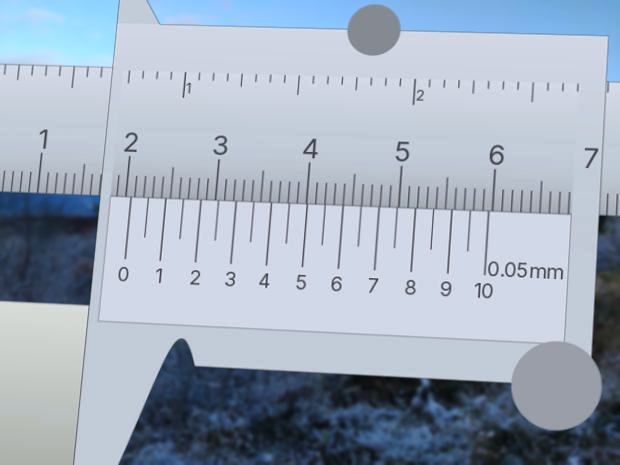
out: **20.6** mm
